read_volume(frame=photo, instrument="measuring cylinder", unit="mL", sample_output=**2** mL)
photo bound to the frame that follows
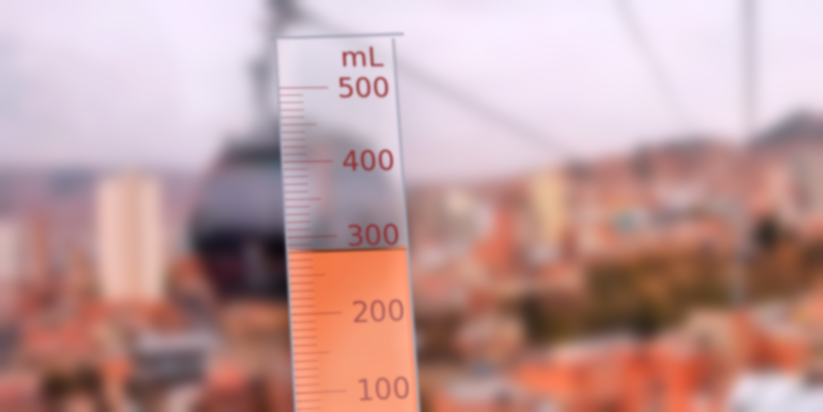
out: **280** mL
